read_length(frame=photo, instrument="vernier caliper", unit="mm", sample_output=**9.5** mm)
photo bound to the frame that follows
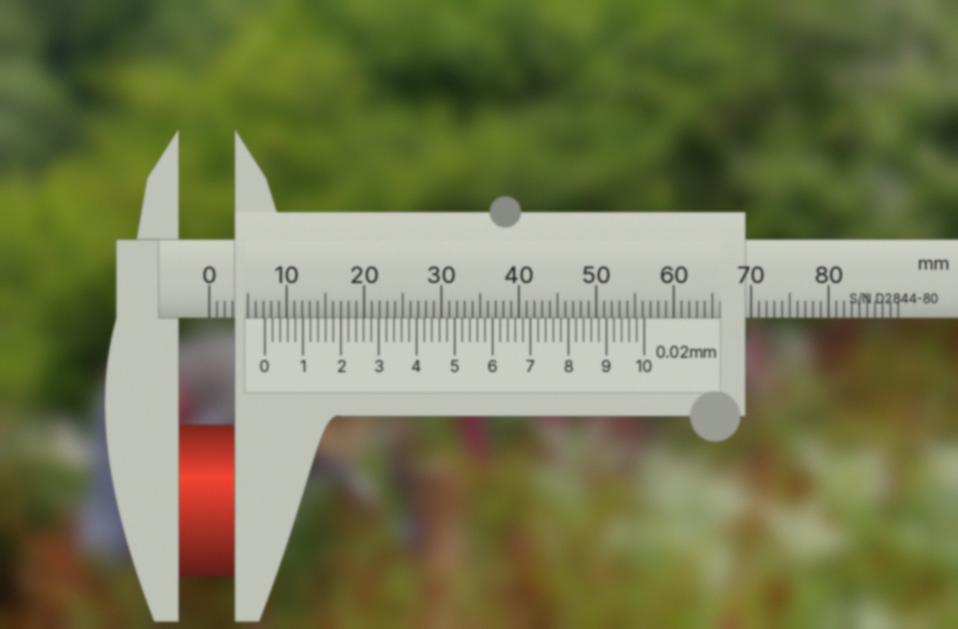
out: **7.2** mm
